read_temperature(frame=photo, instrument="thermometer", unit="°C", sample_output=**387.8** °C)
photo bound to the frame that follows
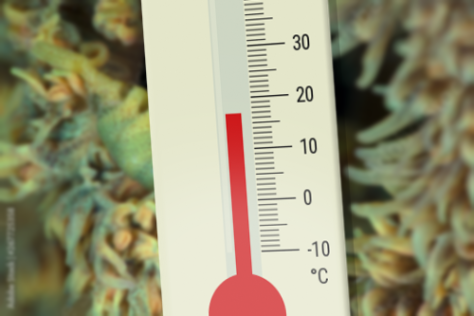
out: **17** °C
